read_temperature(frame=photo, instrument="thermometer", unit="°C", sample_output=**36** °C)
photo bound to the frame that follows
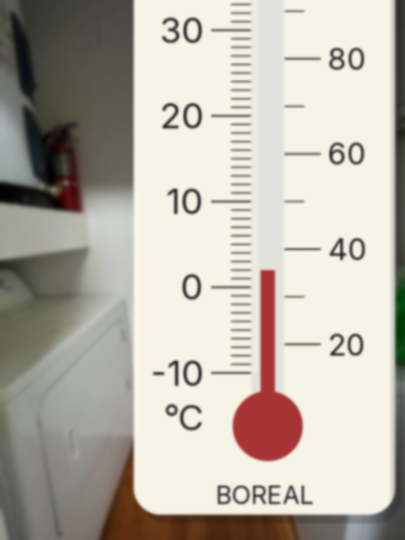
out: **2** °C
